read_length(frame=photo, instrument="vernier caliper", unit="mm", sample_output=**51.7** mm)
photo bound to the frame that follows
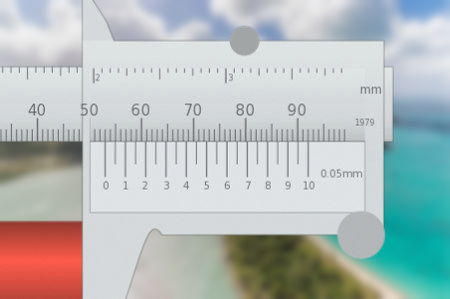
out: **53.0** mm
